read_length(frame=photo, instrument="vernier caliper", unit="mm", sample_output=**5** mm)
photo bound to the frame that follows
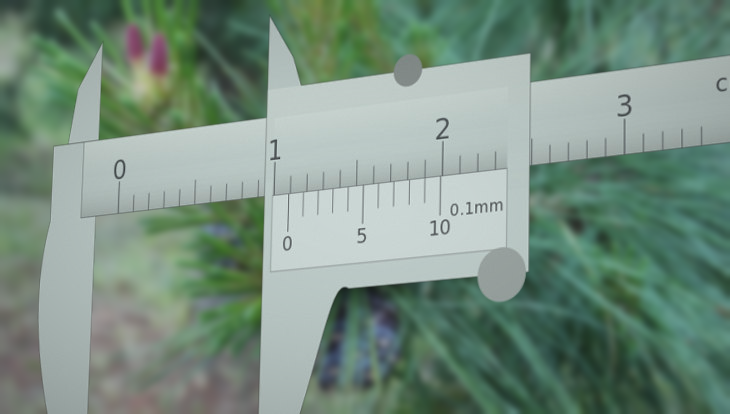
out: **10.9** mm
